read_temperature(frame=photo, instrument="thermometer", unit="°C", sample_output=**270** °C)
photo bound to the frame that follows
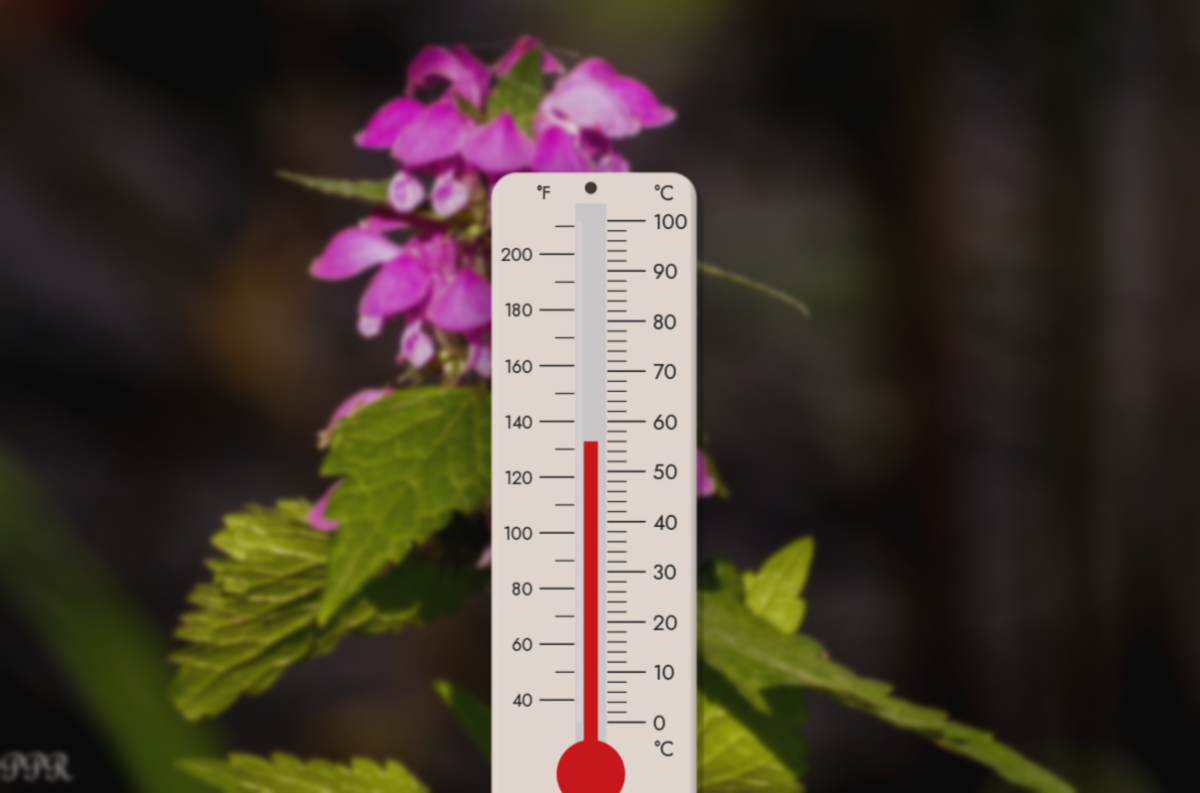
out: **56** °C
